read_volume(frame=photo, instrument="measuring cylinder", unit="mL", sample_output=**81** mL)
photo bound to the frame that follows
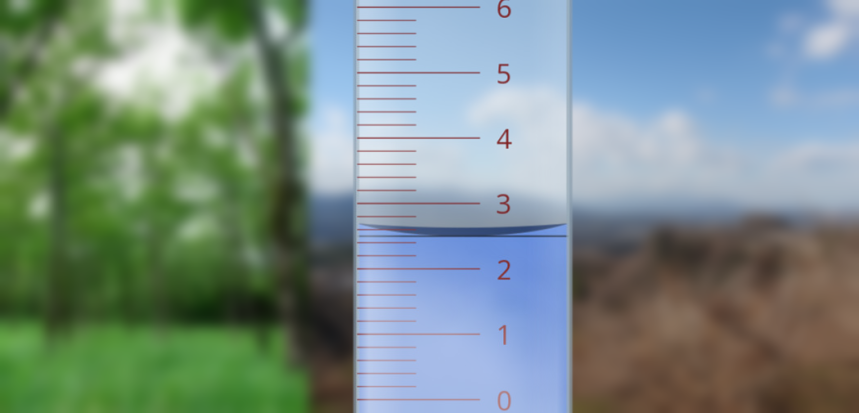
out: **2.5** mL
